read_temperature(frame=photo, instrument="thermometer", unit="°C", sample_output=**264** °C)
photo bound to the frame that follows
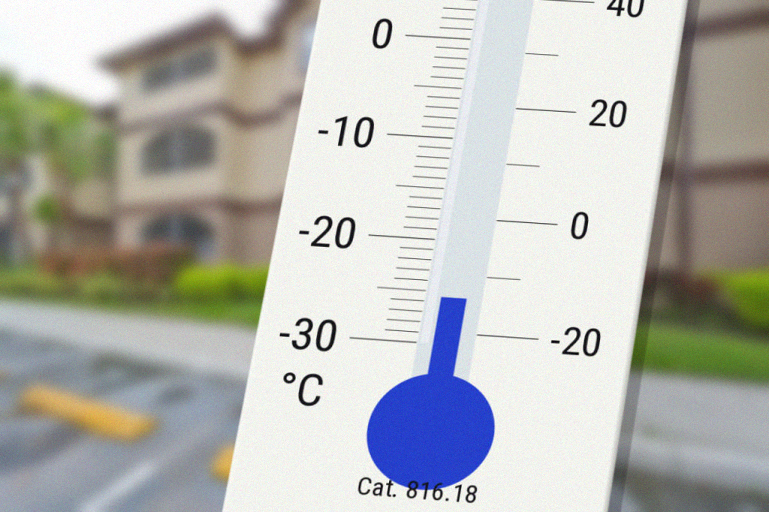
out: **-25.5** °C
